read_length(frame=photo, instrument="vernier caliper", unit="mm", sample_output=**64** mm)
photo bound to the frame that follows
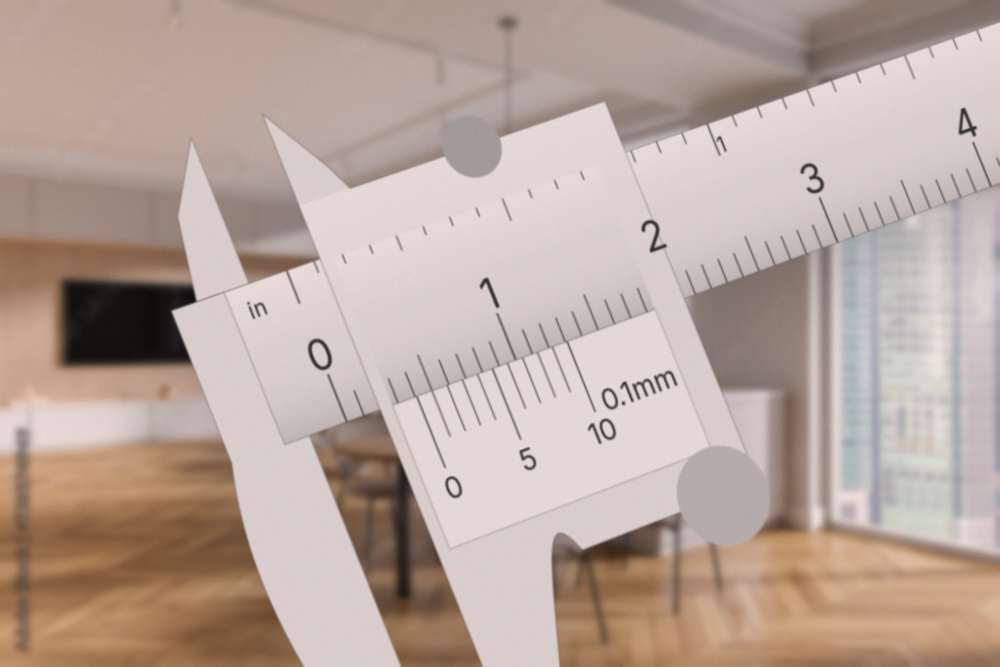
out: **4.1** mm
